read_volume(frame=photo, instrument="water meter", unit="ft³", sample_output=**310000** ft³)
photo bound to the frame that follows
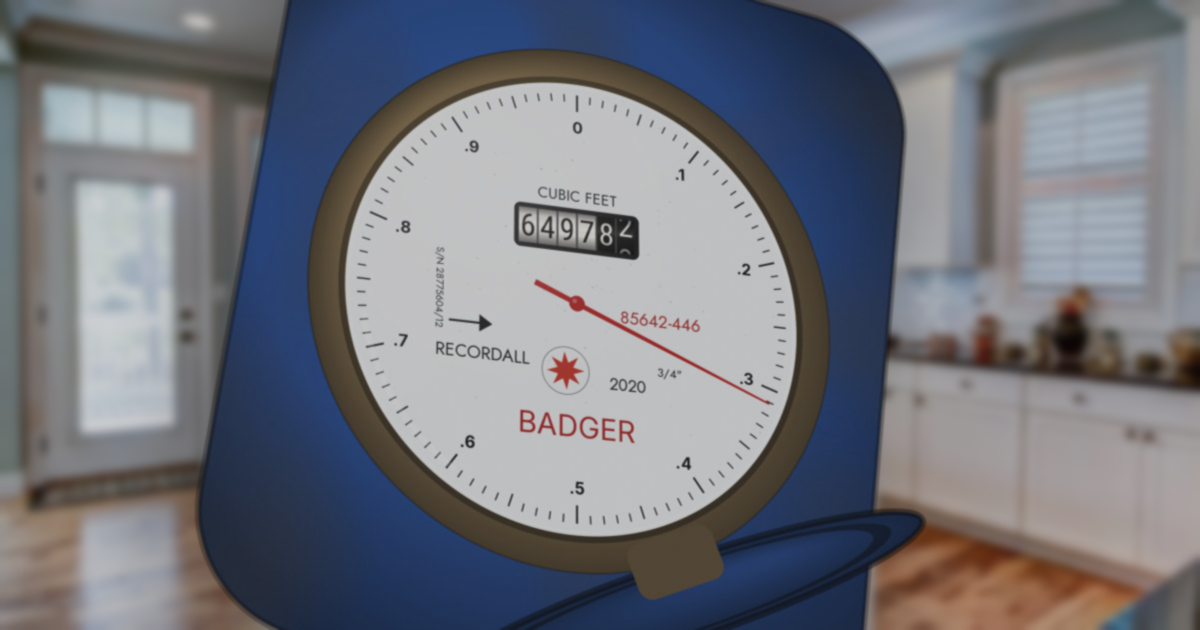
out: **649782.31** ft³
